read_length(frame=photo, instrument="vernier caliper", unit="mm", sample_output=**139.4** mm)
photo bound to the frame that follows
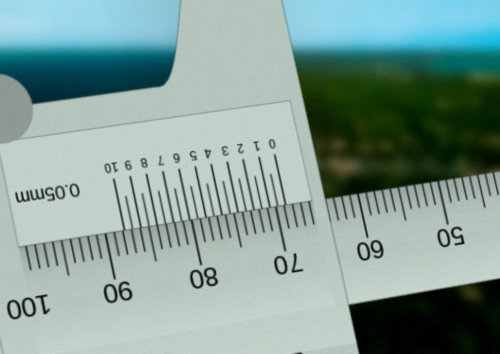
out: **68.8** mm
